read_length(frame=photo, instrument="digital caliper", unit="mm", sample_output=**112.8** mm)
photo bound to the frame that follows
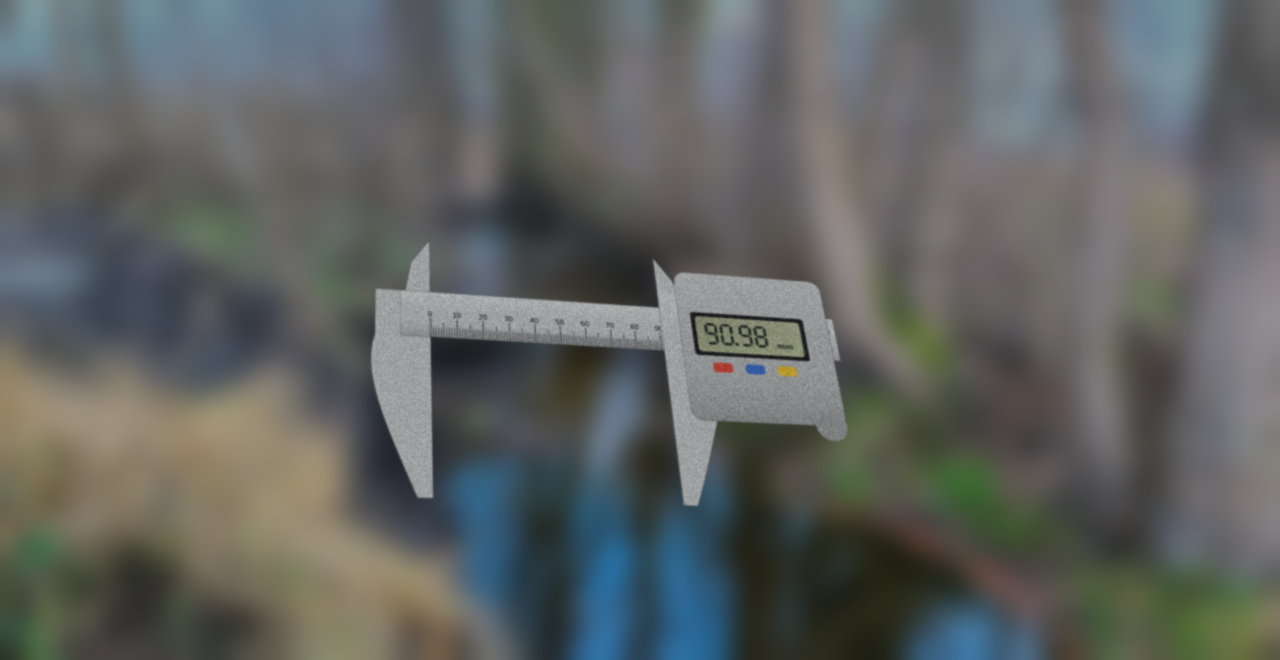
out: **90.98** mm
